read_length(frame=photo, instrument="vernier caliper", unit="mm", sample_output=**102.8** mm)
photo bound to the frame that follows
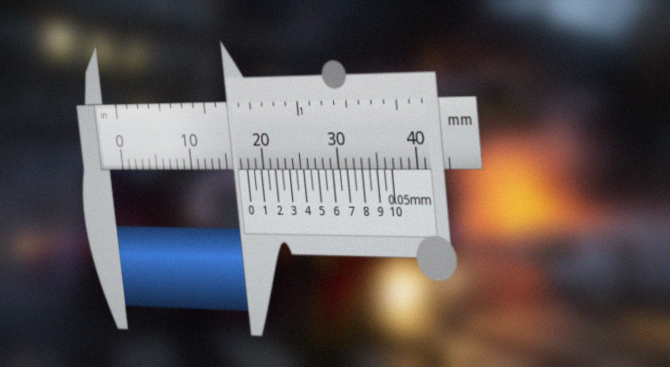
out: **17.8** mm
